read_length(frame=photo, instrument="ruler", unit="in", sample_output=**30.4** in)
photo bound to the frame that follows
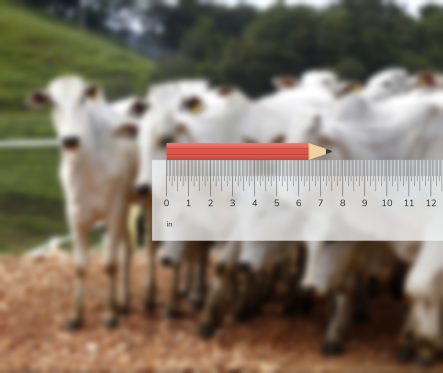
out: **7.5** in
